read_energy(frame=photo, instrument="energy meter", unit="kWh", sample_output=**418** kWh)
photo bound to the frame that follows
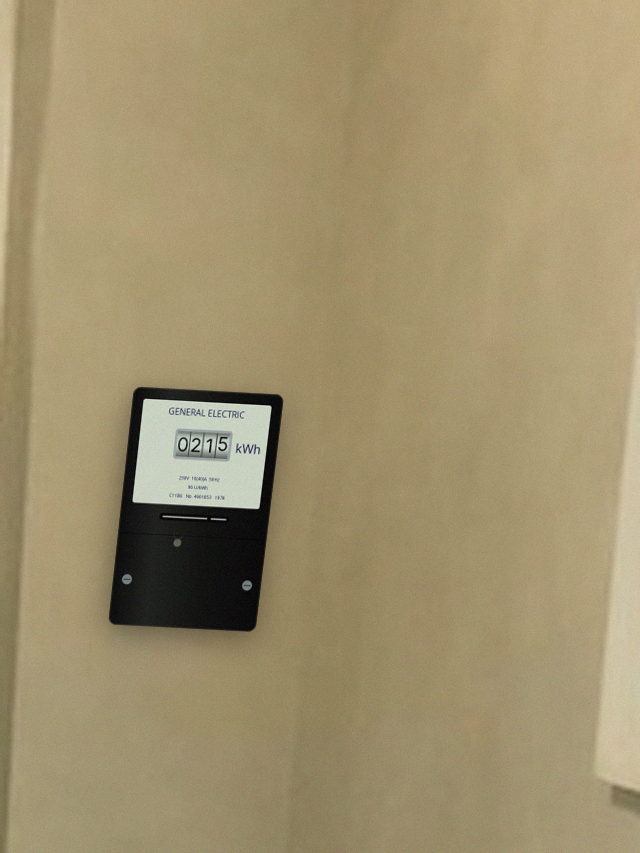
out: **215** kWh
